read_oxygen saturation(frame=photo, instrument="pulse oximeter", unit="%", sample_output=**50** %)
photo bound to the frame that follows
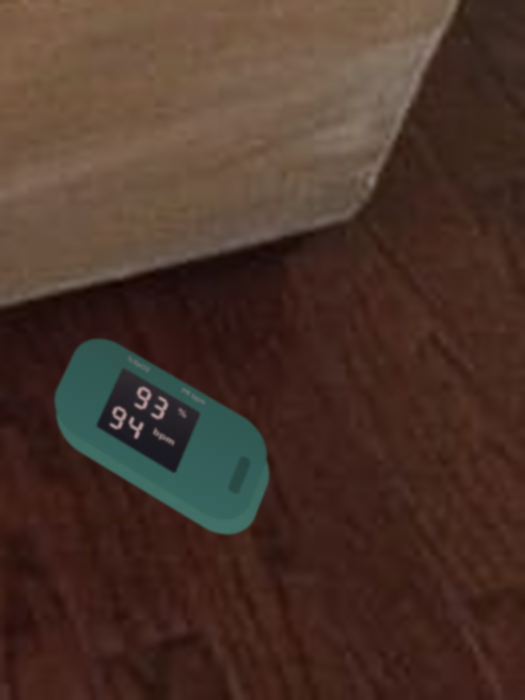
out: **93** %
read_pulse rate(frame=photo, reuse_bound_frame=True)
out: **94** bpm
